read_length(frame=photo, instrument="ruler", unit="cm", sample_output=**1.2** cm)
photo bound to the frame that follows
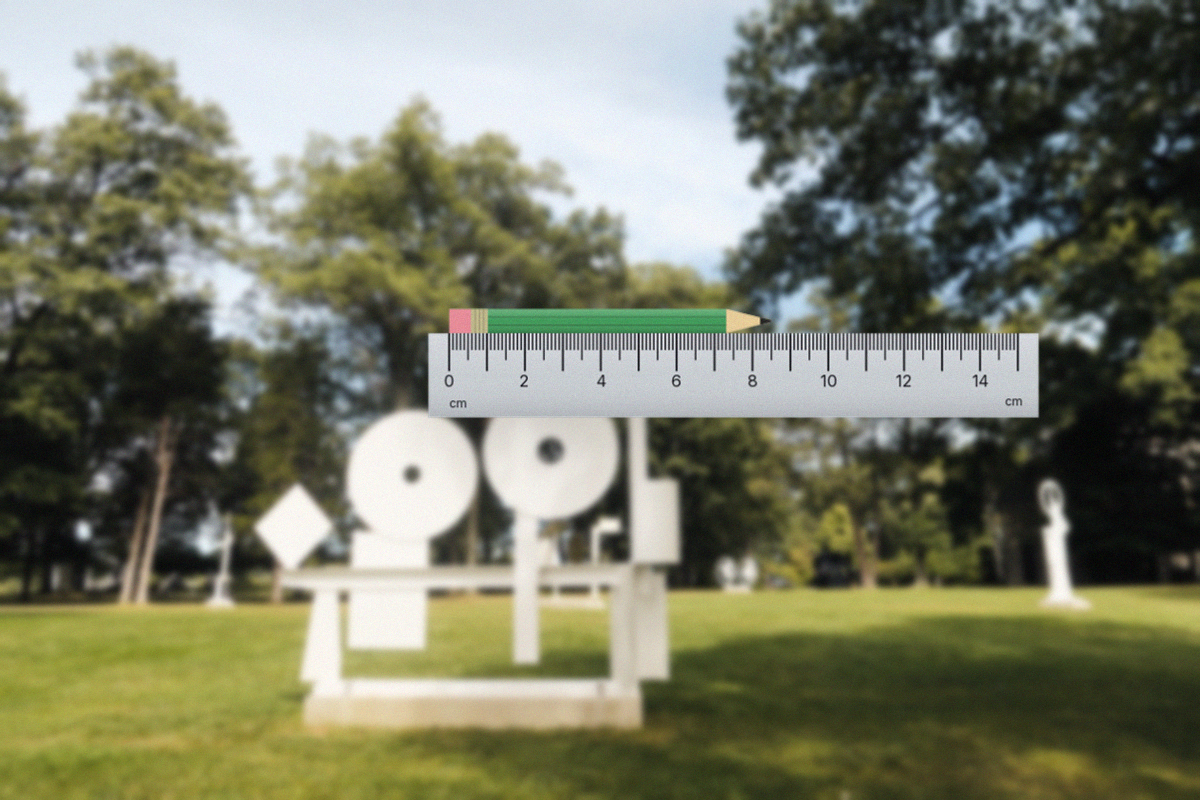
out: **8.5** cm
